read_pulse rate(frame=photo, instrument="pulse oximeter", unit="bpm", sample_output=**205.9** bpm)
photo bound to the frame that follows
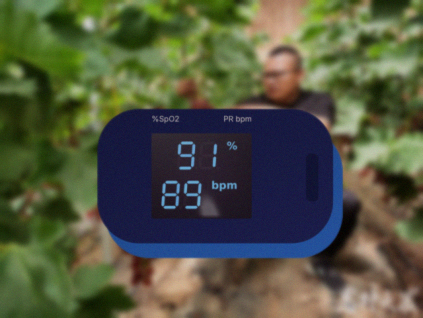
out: **89** bpm
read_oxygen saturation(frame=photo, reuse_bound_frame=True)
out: **91** %
